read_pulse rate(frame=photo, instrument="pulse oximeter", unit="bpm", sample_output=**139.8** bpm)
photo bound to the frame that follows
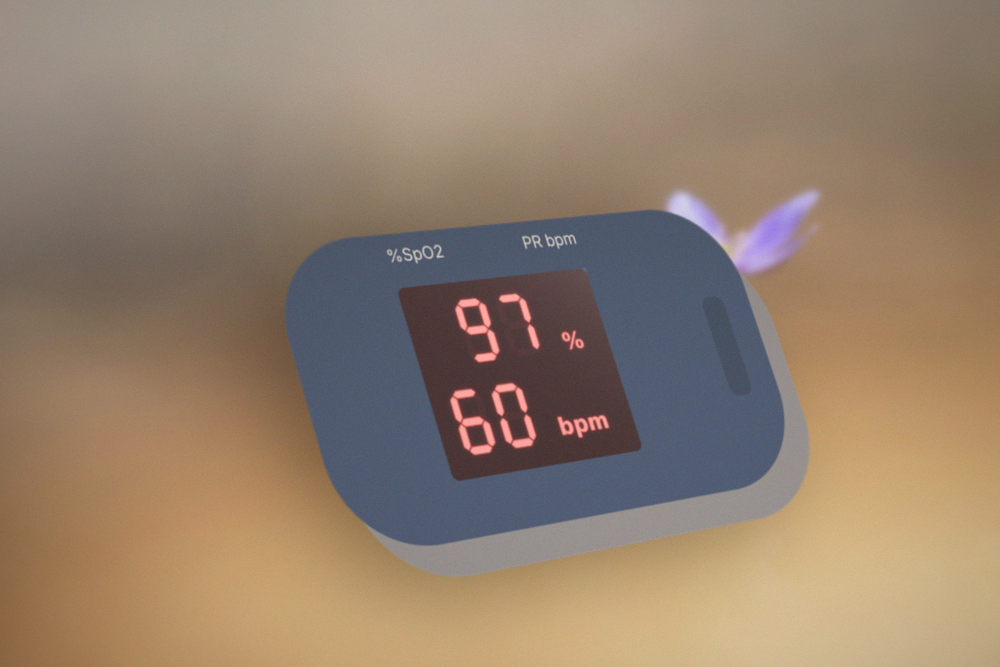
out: **60** bpm
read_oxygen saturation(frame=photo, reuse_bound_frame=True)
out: **97** %
